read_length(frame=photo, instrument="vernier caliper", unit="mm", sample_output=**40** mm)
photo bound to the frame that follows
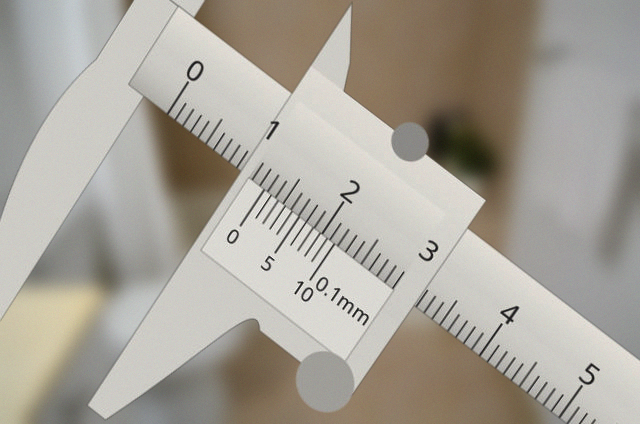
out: **12.6** mm
